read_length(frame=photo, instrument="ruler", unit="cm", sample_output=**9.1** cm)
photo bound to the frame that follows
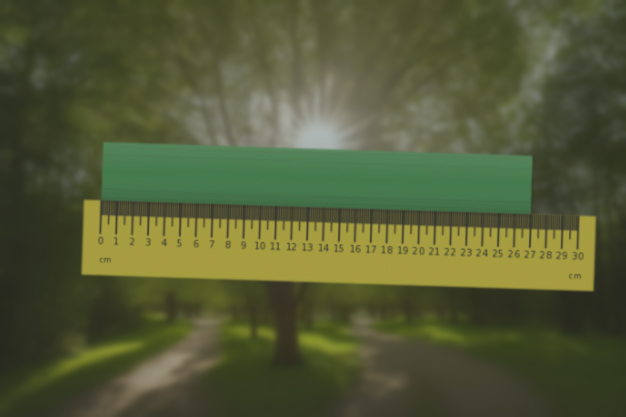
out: **27** cm
